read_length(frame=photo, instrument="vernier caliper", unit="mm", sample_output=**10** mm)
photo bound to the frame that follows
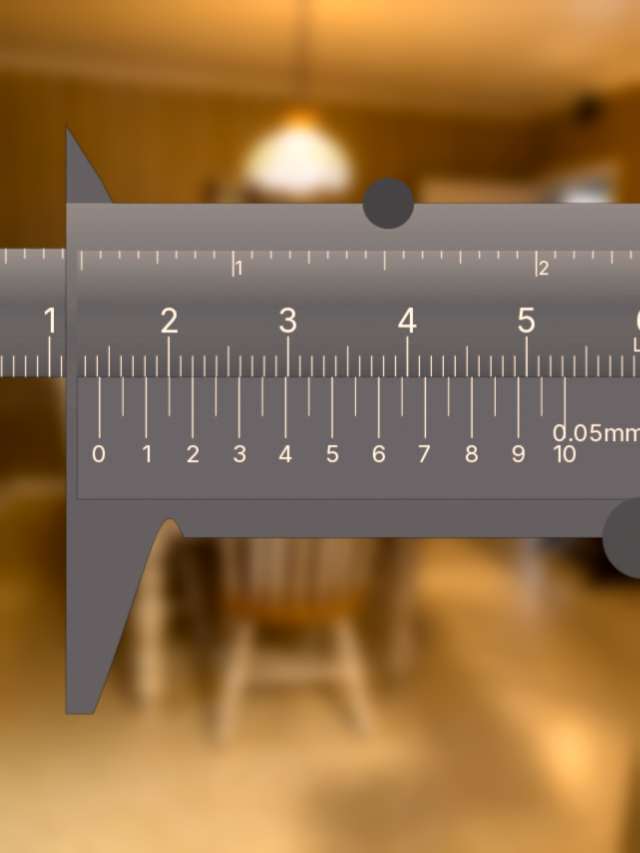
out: **14.2** mm
